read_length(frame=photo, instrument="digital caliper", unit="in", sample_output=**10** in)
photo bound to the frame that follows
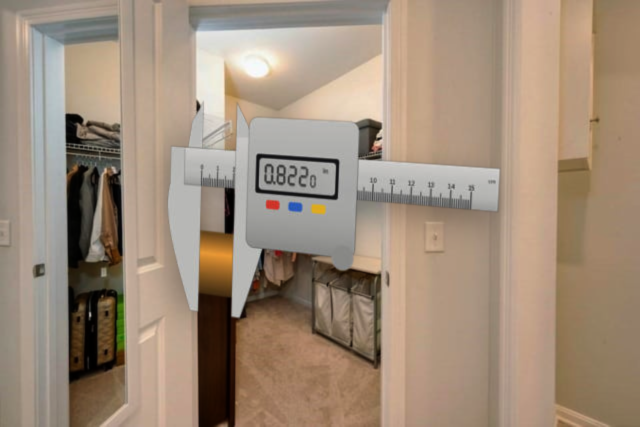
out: **0.8220** in
